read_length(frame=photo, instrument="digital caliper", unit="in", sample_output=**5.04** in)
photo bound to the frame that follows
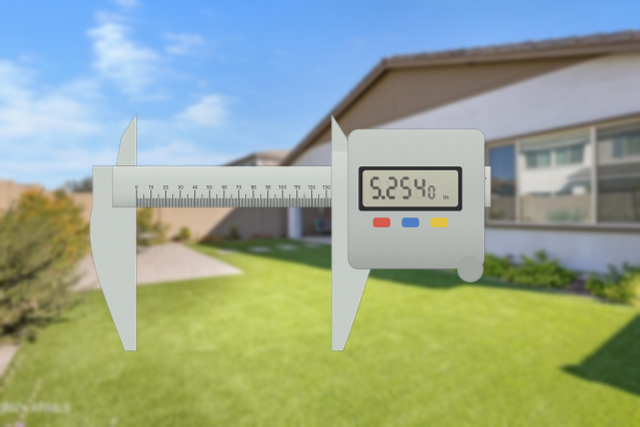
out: **5.2540** in
